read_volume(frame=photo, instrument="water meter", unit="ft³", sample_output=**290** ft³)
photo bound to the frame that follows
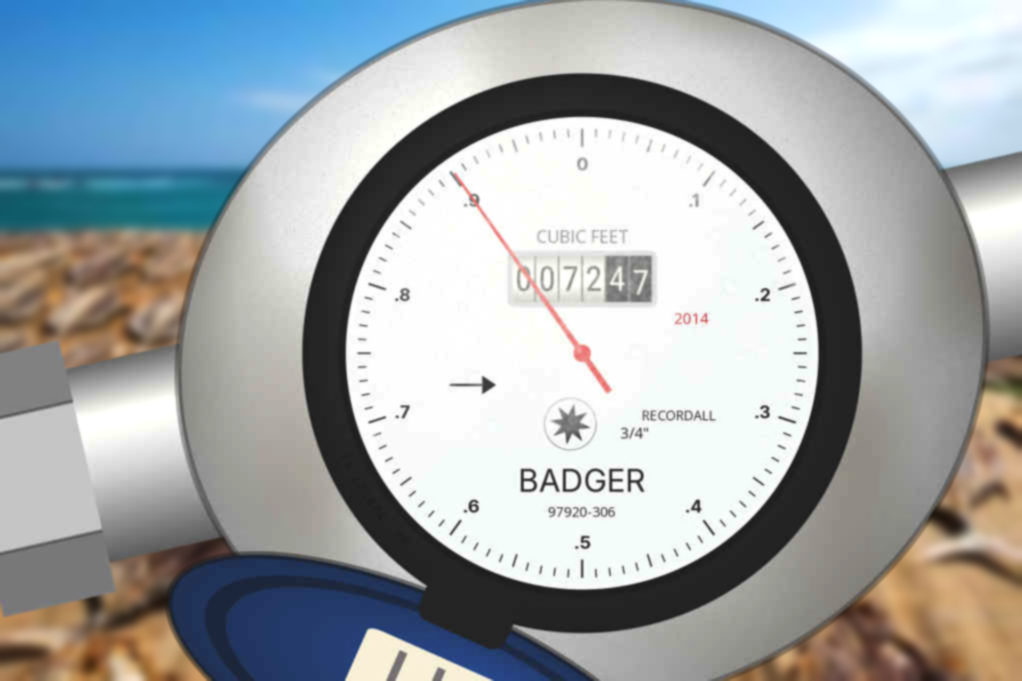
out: **7246.90** ft³
